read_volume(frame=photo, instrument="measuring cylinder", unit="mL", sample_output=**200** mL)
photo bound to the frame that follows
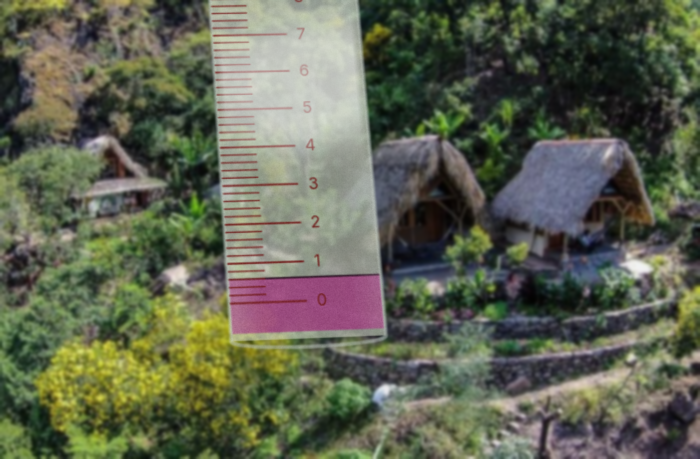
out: **0.6** mL
